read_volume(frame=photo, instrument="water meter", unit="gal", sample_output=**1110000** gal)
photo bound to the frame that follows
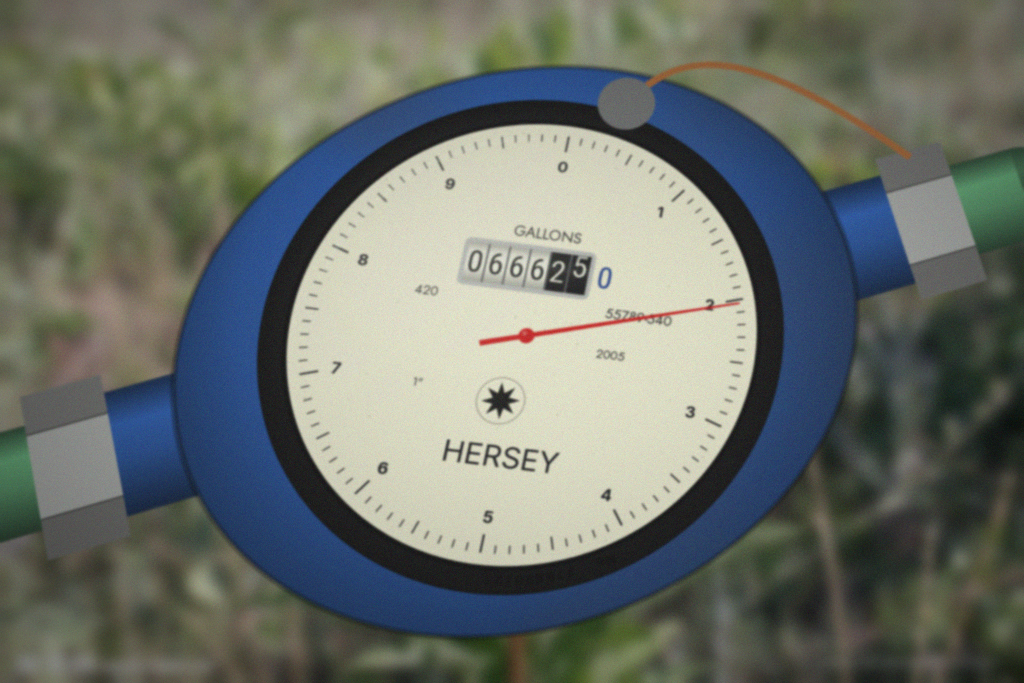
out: **666252.0** gal
